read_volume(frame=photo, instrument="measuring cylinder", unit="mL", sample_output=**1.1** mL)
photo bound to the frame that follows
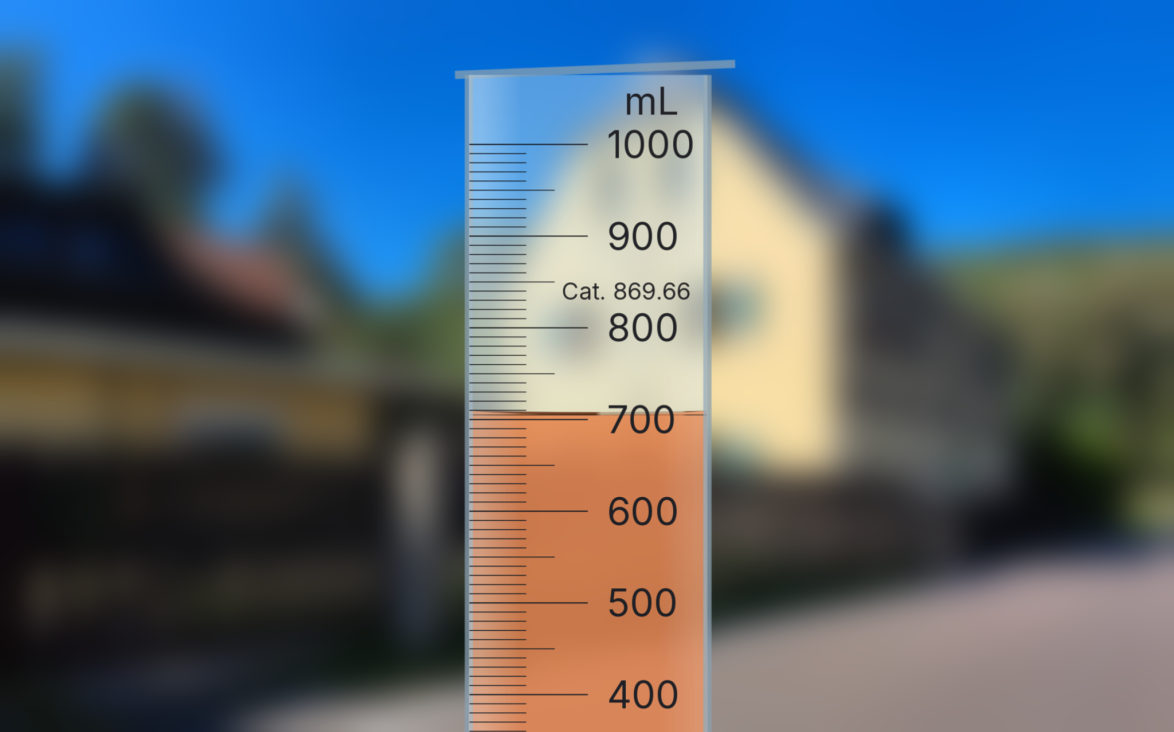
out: **705** mL
